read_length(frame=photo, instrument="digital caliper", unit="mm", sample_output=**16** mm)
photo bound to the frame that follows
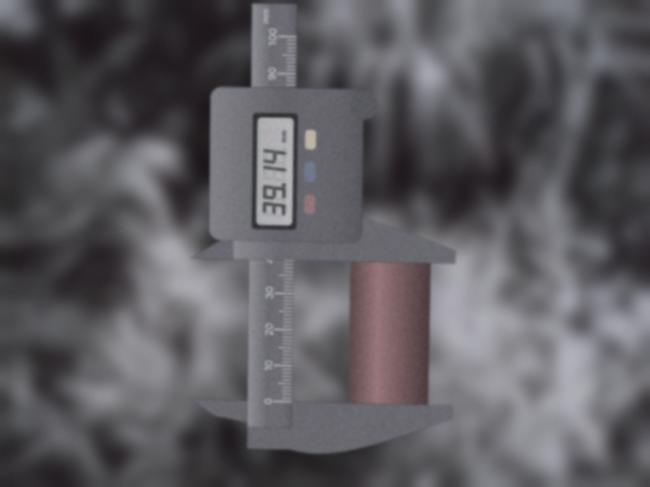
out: **39.14** mm
